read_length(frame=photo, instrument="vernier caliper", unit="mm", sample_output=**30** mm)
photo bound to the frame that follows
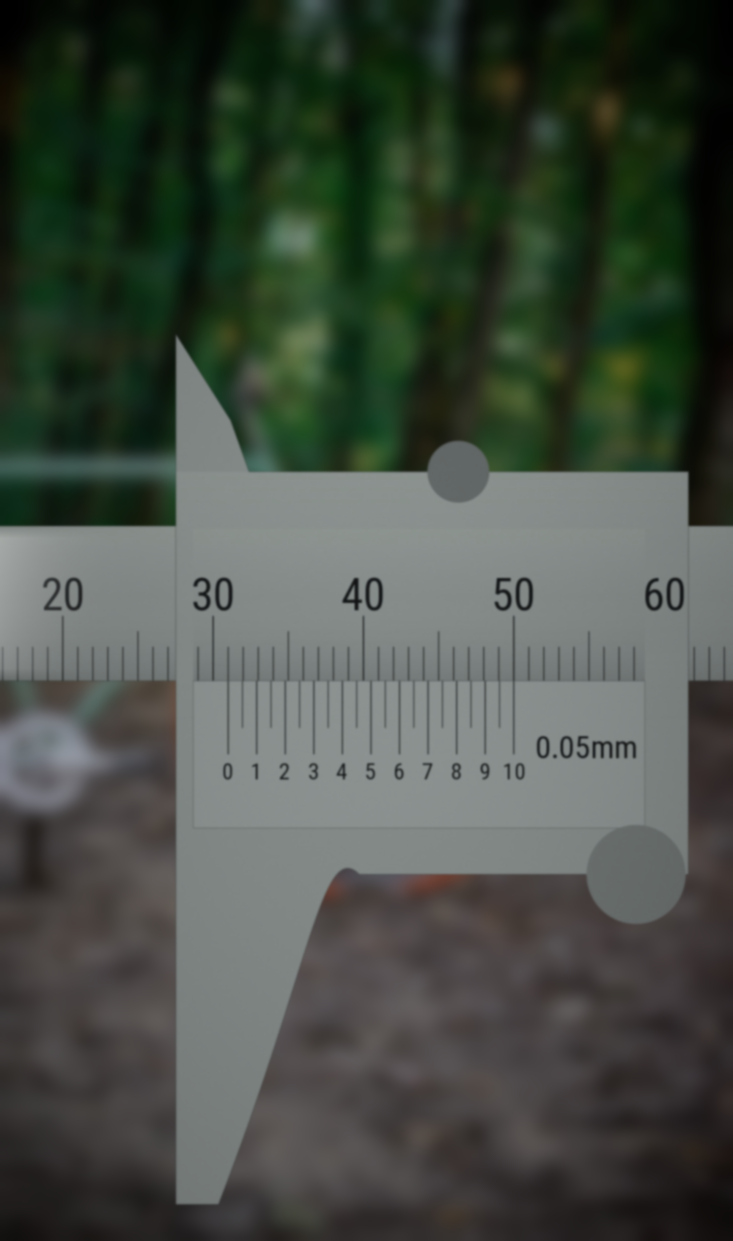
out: **31.0** mm
